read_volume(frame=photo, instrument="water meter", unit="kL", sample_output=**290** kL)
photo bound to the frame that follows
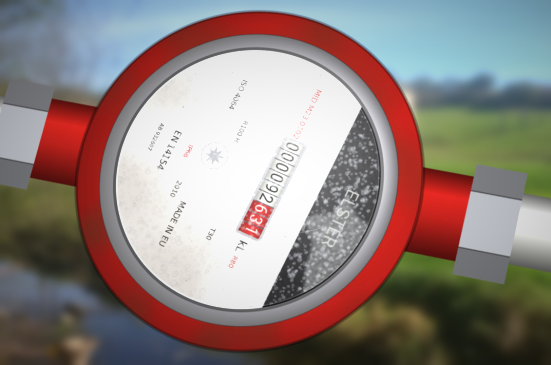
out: **92.631** kL
